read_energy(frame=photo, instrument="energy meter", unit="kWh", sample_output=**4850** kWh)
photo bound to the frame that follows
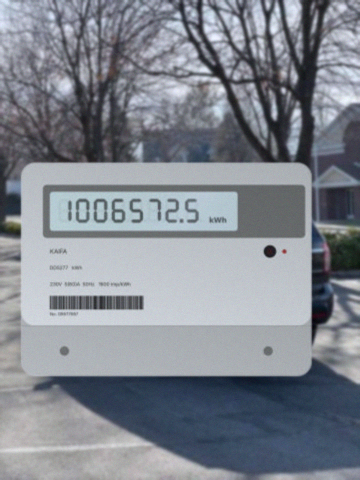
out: **1006572.5** kWh
